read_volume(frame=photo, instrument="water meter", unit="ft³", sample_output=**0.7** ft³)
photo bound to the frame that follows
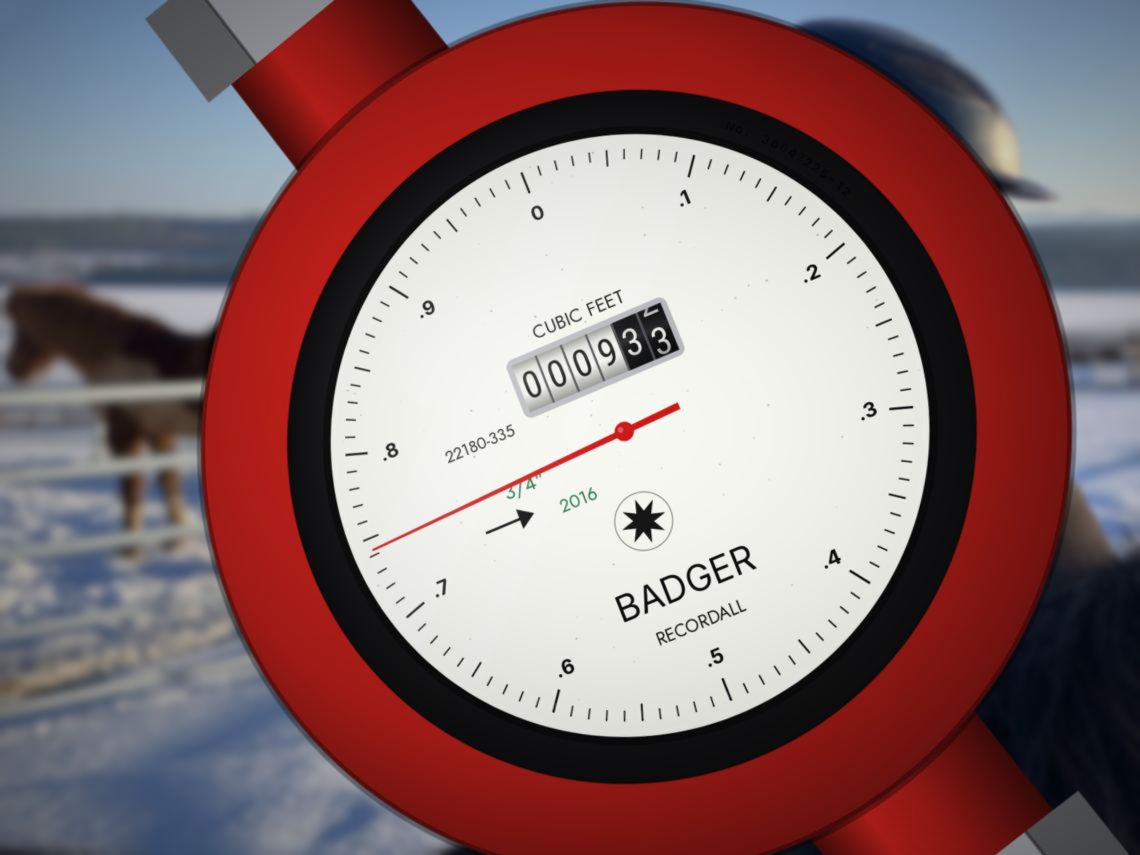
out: **932.74** ft³
